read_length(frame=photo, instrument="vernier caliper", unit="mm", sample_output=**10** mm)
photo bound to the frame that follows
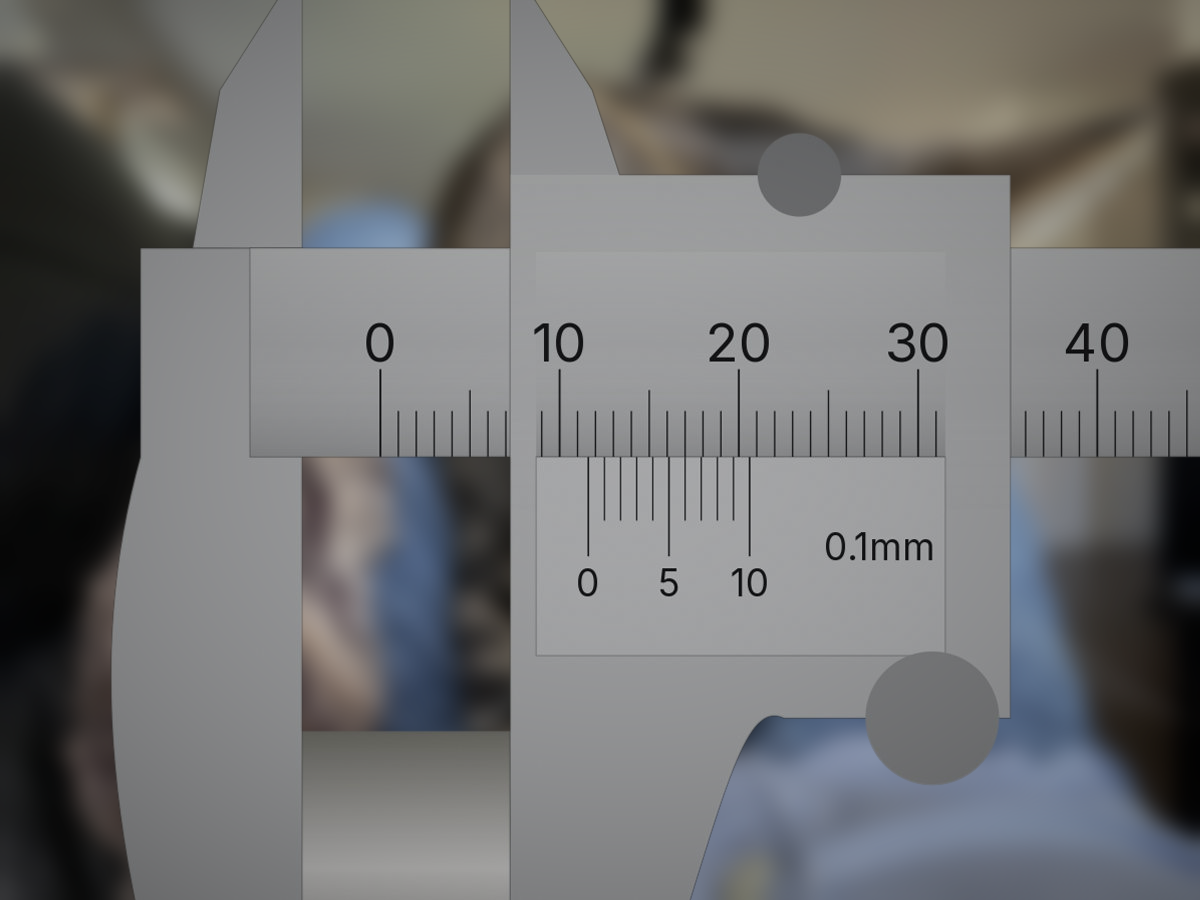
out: **11.6** mm
